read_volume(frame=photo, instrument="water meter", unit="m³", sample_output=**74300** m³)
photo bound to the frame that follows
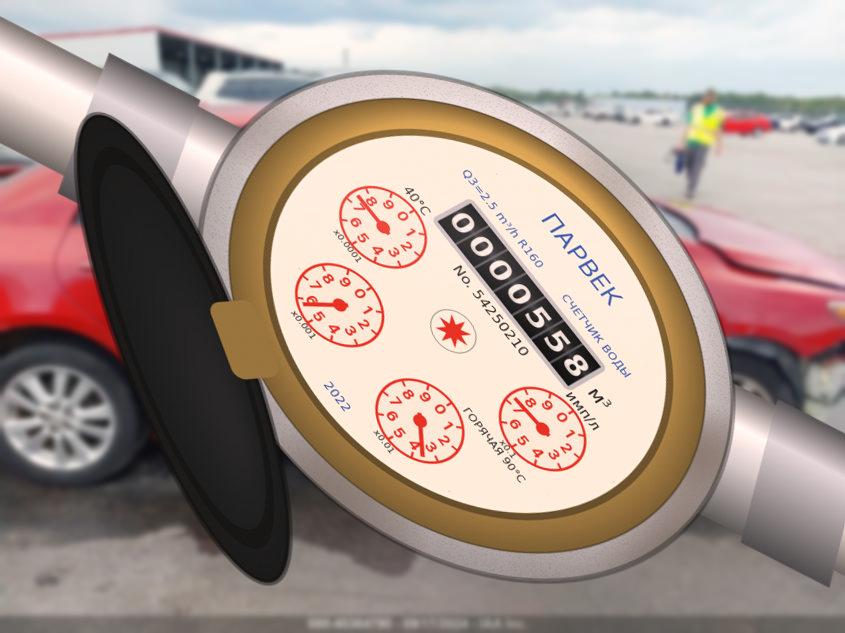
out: **558.7357** m³
